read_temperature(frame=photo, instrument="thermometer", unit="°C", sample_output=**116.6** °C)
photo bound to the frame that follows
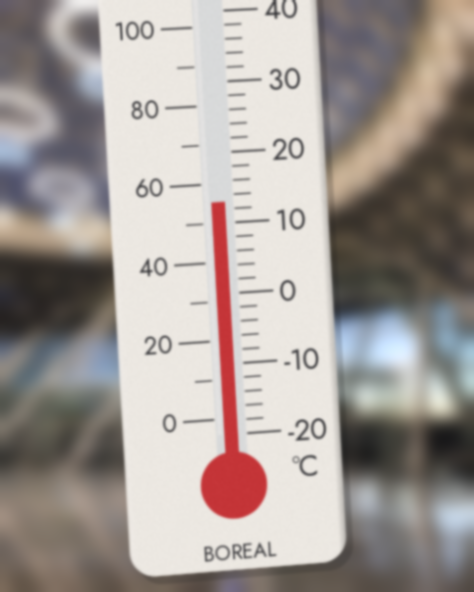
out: **13** °C
